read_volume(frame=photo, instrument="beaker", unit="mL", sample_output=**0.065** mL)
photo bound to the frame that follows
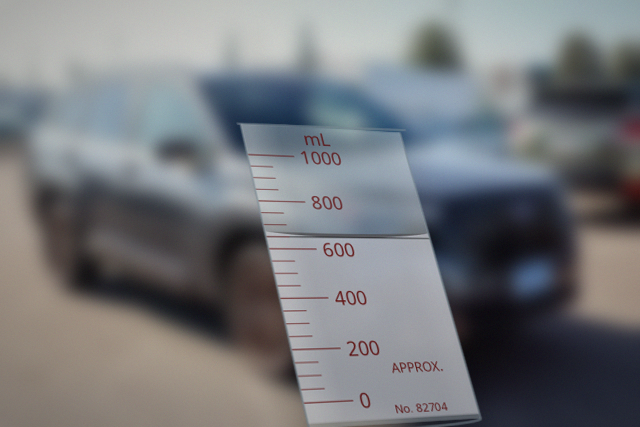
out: **650** mL
